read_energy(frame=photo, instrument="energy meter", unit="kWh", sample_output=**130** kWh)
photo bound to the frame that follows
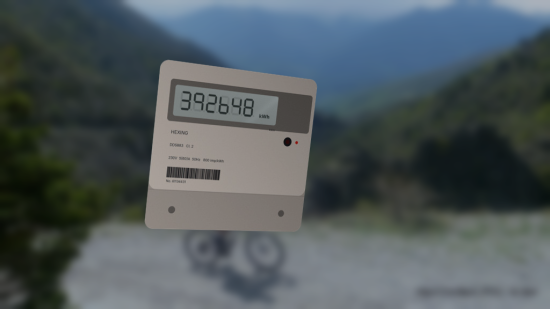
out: **392648** kWh
